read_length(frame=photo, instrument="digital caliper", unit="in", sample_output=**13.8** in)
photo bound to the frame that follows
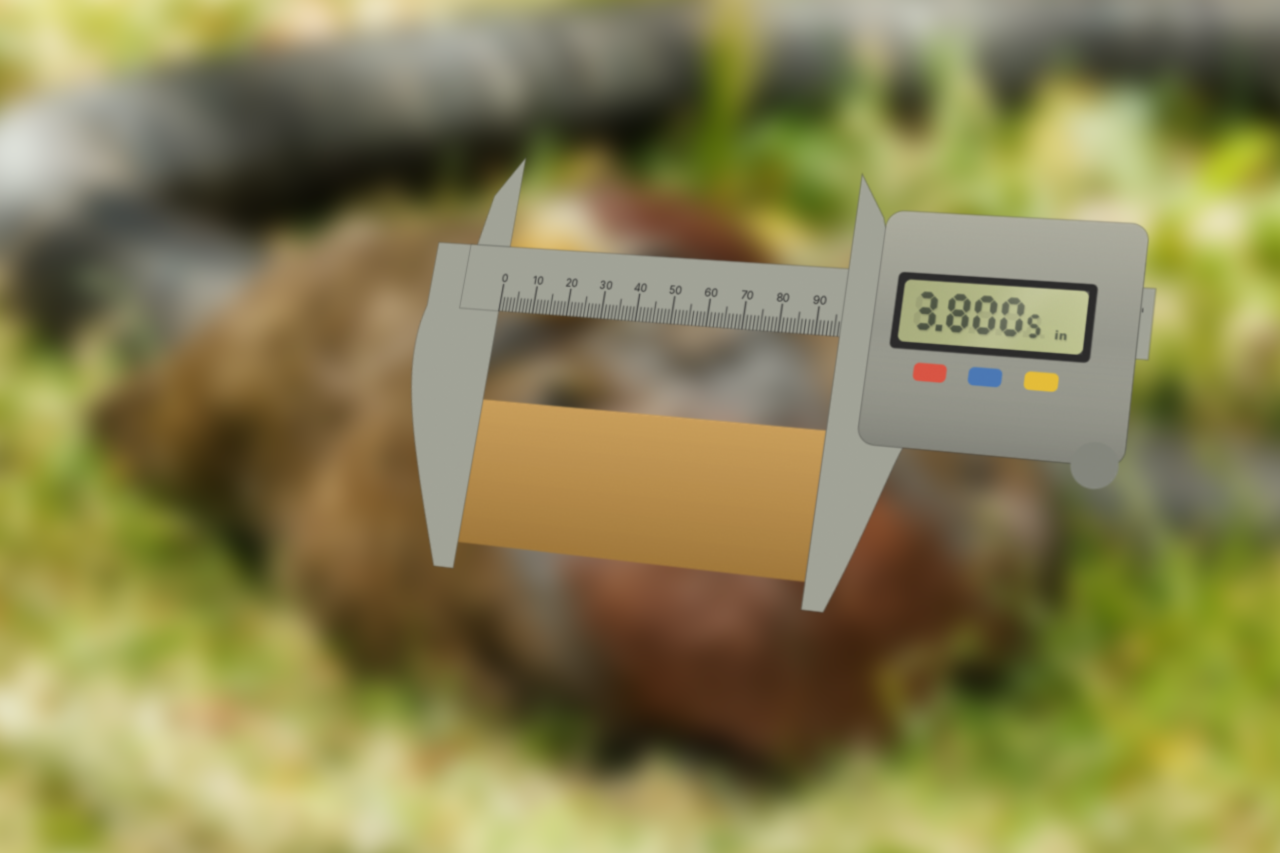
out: **3.8005** in
